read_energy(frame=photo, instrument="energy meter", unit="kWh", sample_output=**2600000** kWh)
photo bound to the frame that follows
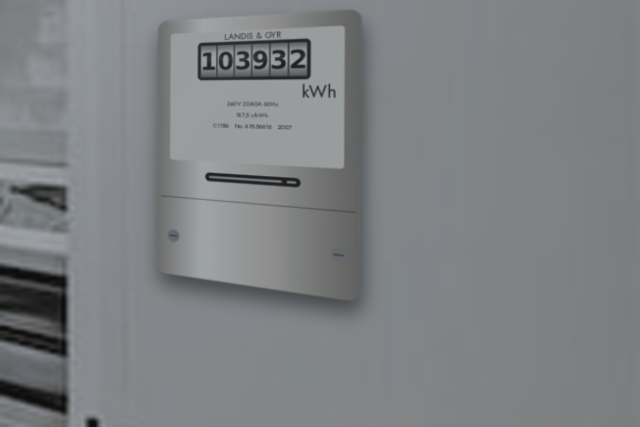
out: **103932** kWh
